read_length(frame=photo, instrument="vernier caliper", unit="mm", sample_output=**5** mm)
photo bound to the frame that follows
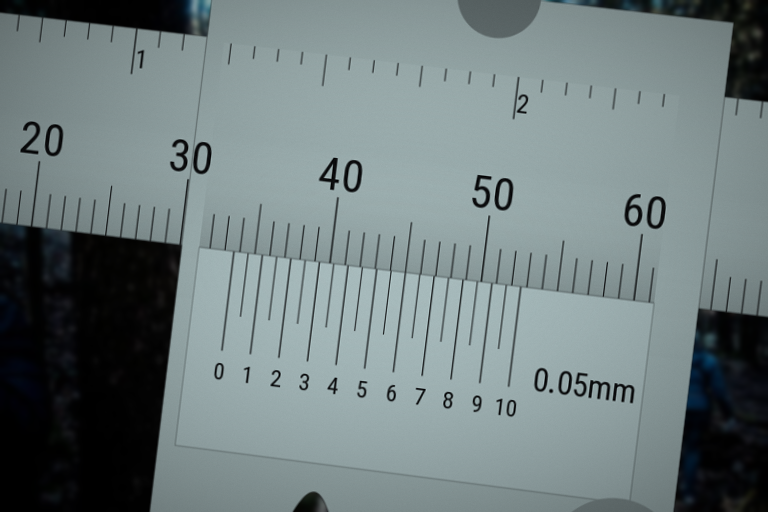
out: **33.6** mm
